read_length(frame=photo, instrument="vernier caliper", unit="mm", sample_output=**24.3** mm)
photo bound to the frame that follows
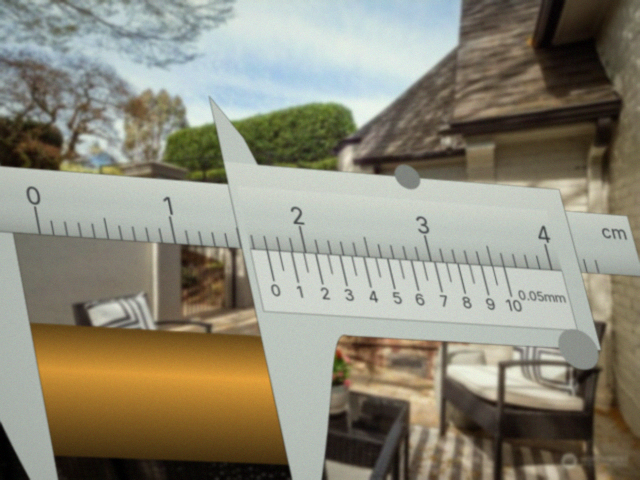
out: **17.0** mm
